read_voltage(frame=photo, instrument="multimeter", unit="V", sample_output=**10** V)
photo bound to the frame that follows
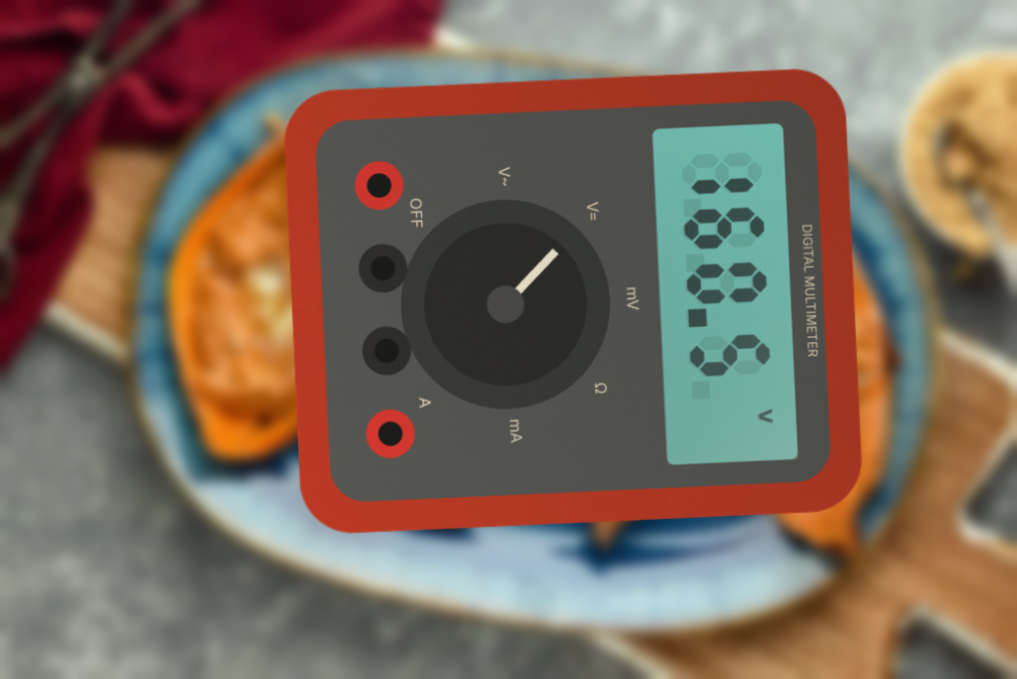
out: **160.5** V
